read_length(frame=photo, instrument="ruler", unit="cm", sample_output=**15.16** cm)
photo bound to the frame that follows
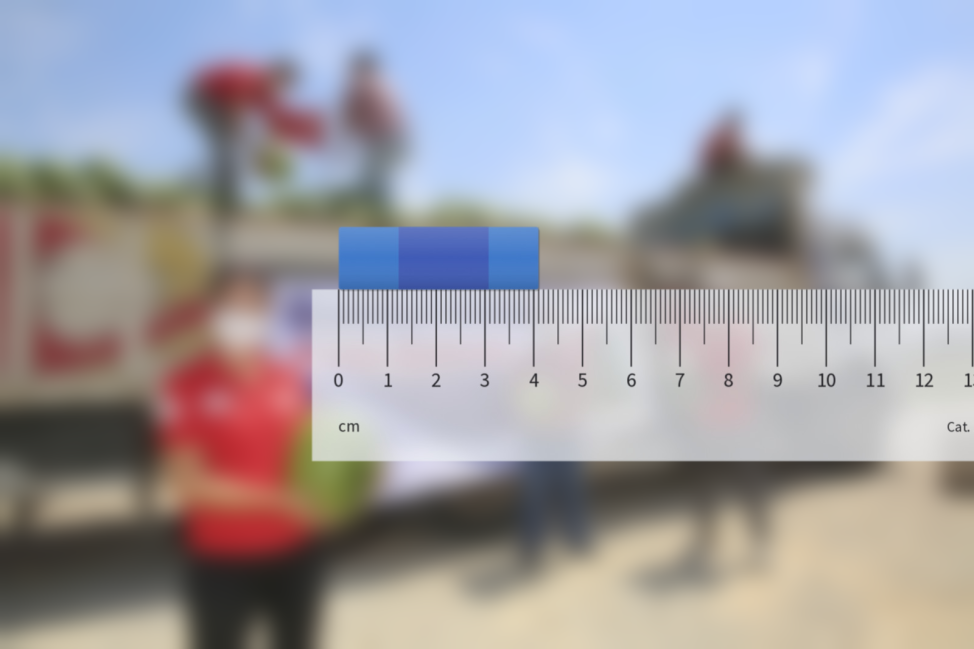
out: **4.1** cm
